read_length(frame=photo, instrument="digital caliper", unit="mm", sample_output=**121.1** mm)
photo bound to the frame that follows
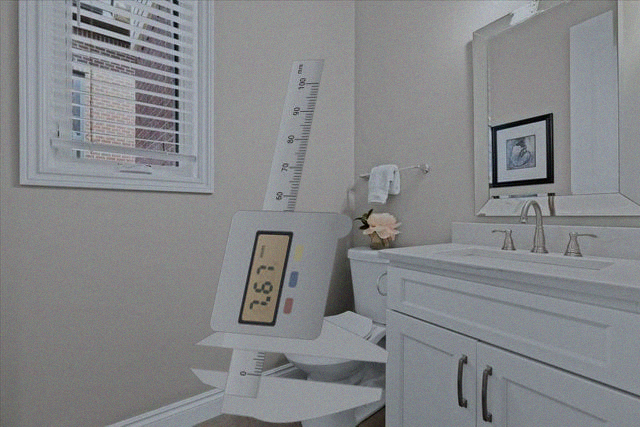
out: **7.67** mm
